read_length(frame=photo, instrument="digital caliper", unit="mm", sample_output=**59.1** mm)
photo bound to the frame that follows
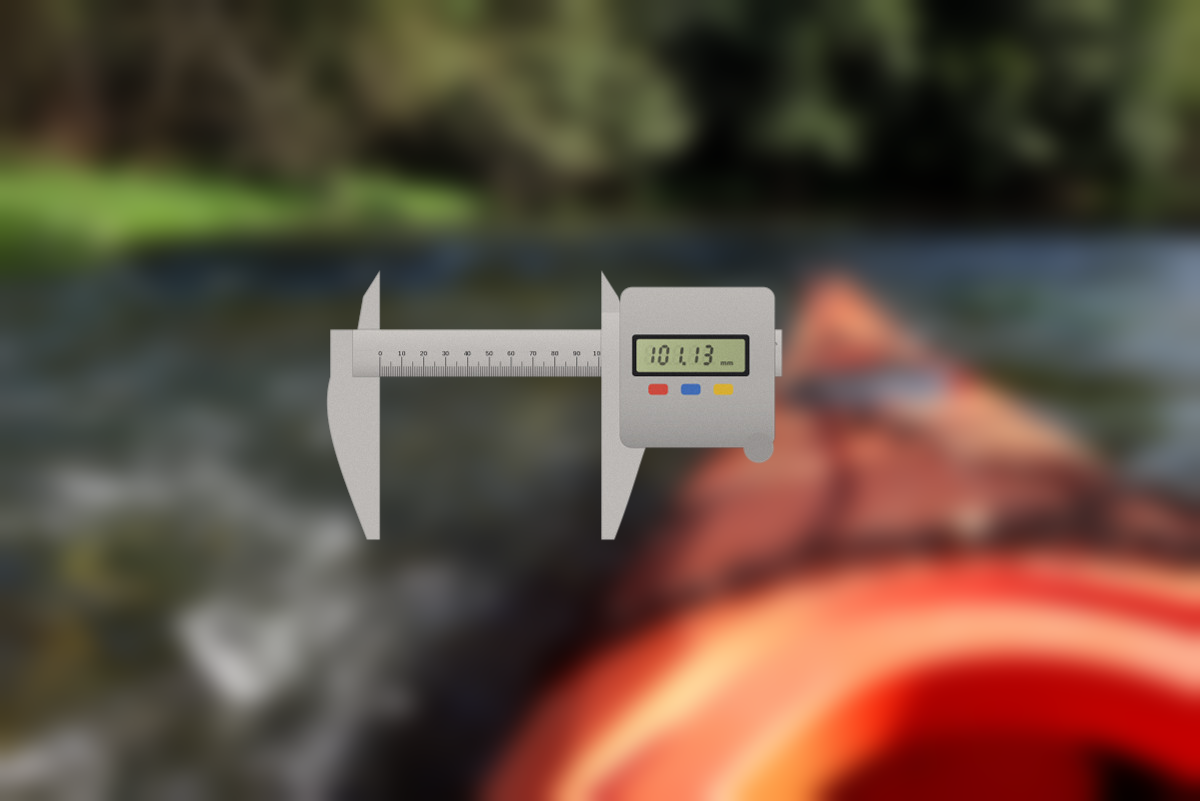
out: **101.13** mm
